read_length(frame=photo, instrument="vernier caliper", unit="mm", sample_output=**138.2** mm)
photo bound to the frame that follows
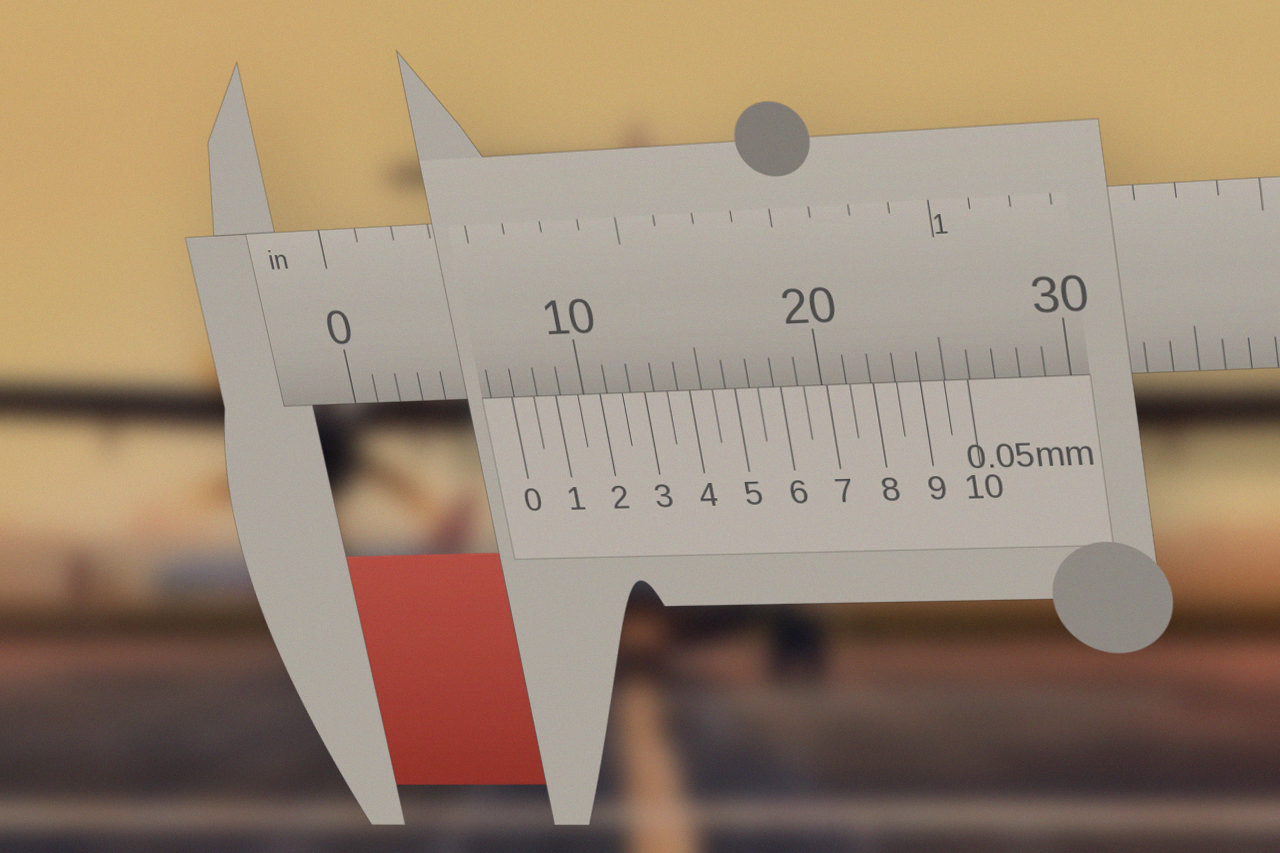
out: **6.90** mm
